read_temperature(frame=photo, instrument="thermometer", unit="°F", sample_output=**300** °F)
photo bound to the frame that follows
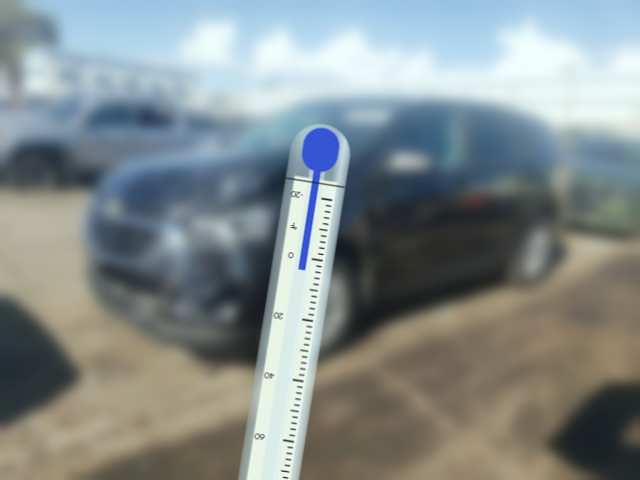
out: **4** °F
